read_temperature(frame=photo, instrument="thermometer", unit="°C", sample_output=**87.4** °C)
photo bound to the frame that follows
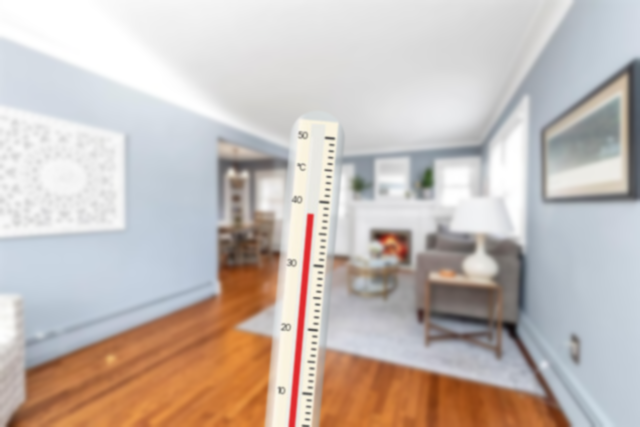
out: **38** °C
